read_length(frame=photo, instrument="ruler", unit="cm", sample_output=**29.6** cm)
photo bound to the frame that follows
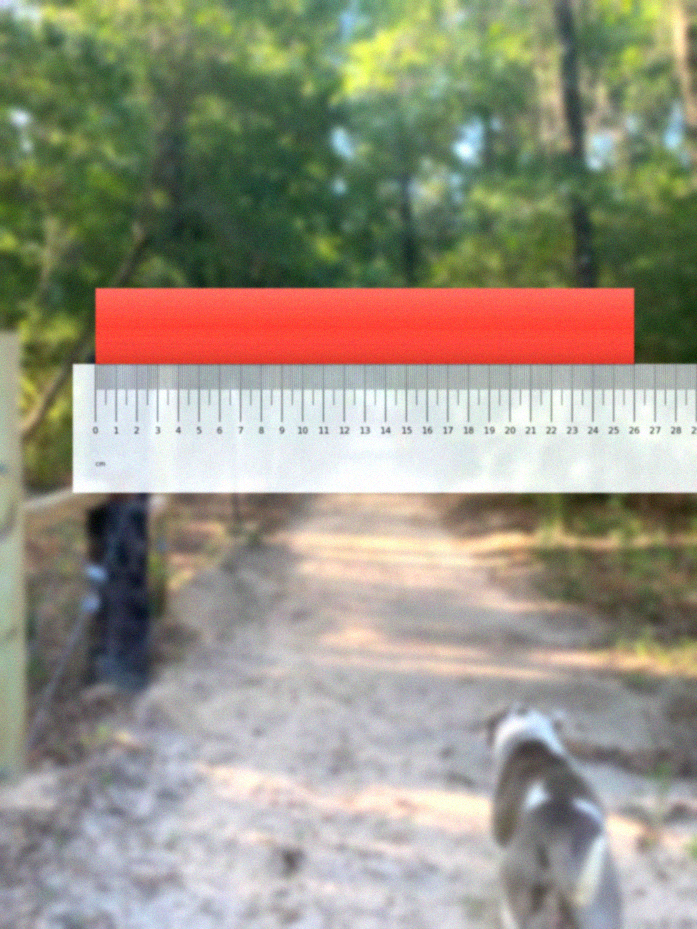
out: **26** cm
